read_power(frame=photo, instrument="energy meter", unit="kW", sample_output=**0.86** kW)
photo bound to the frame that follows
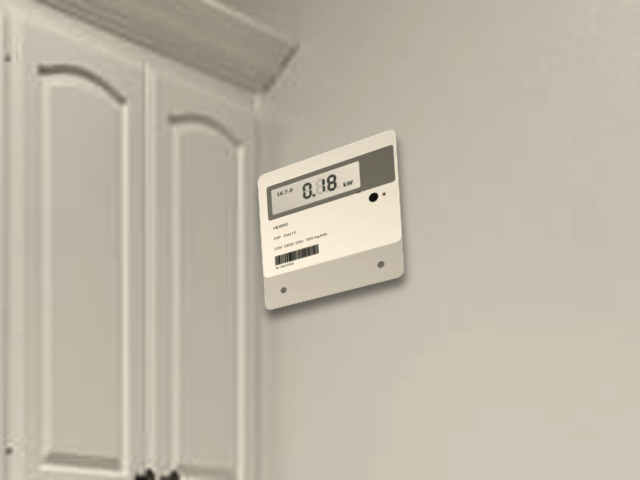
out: **0.18** kW
